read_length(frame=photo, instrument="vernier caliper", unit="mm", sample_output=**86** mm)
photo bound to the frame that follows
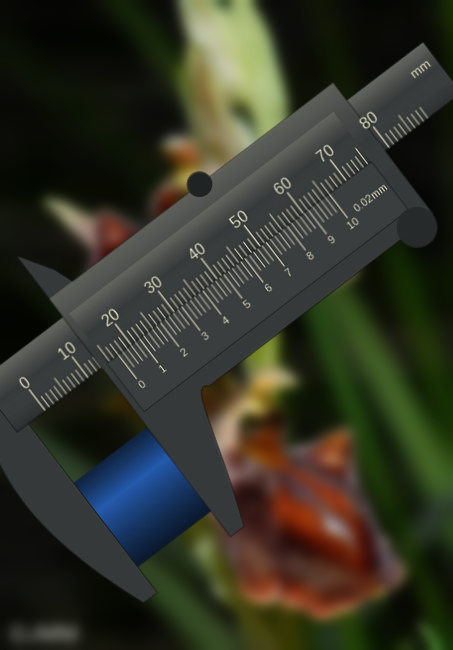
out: **17.0** mm
